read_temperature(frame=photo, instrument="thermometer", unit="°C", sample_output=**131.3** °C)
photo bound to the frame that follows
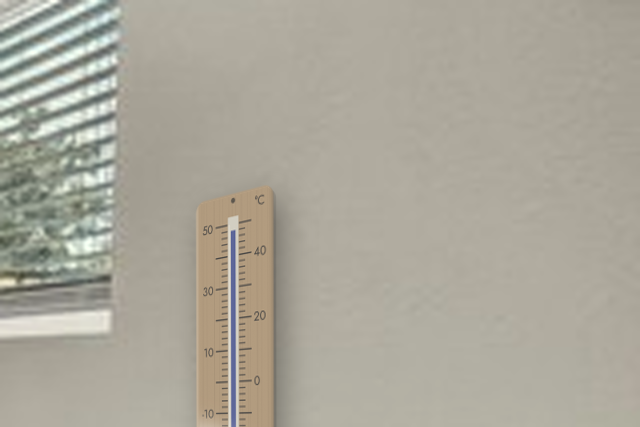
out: **48** °C
